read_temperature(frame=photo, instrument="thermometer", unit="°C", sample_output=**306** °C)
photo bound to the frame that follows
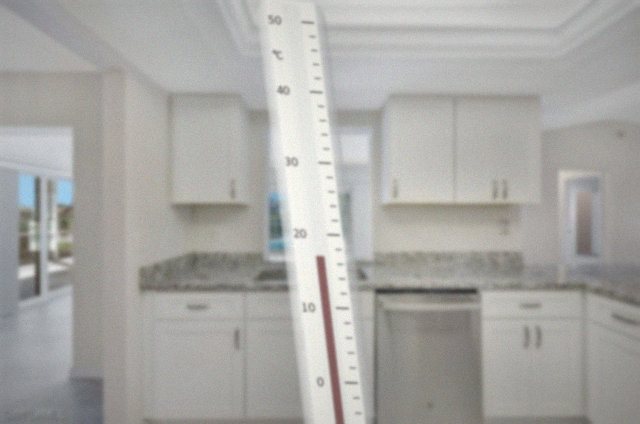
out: **17** °C
